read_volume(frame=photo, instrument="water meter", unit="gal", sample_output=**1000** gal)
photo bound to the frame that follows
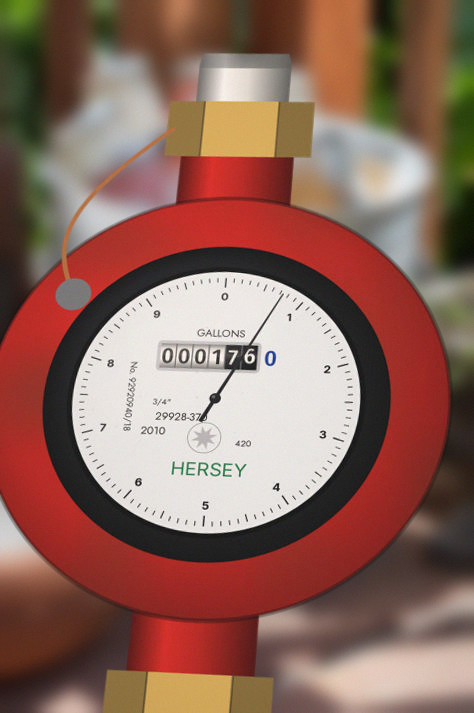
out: **1760.7** gal
